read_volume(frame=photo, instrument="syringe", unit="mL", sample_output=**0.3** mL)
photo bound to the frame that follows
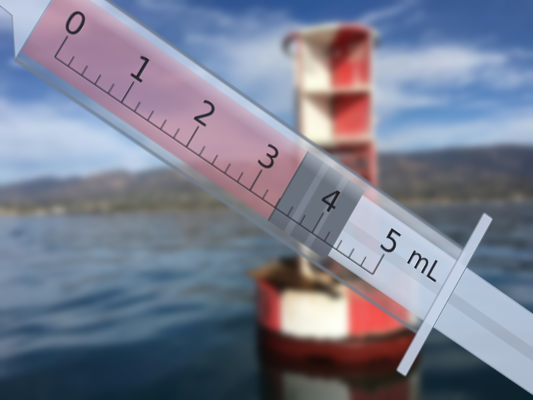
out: **3.4** mL
